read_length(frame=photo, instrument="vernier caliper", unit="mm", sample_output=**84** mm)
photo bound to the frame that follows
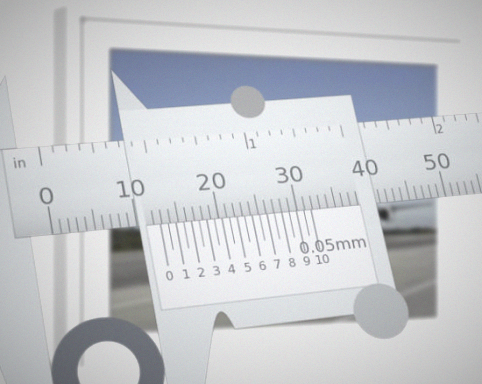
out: **12.8** mm
